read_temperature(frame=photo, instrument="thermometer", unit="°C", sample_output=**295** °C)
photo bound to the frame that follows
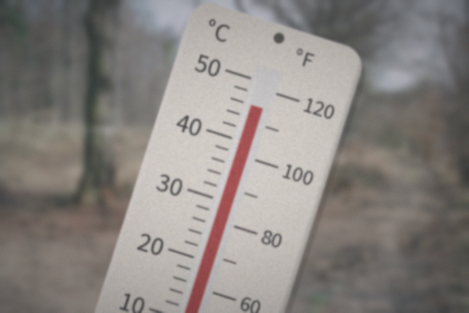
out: **46** °C
